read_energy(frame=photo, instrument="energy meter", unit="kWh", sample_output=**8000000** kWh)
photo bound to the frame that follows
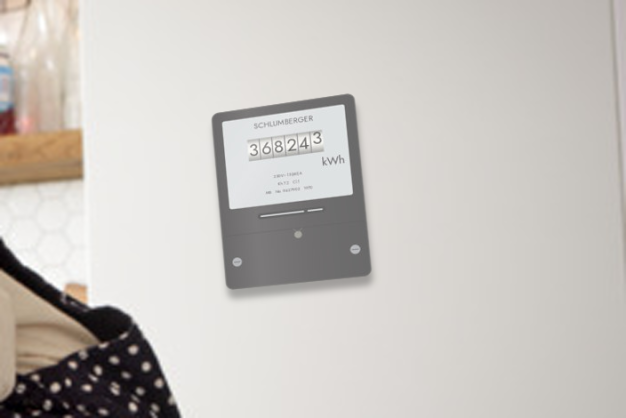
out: **368243** kWh
